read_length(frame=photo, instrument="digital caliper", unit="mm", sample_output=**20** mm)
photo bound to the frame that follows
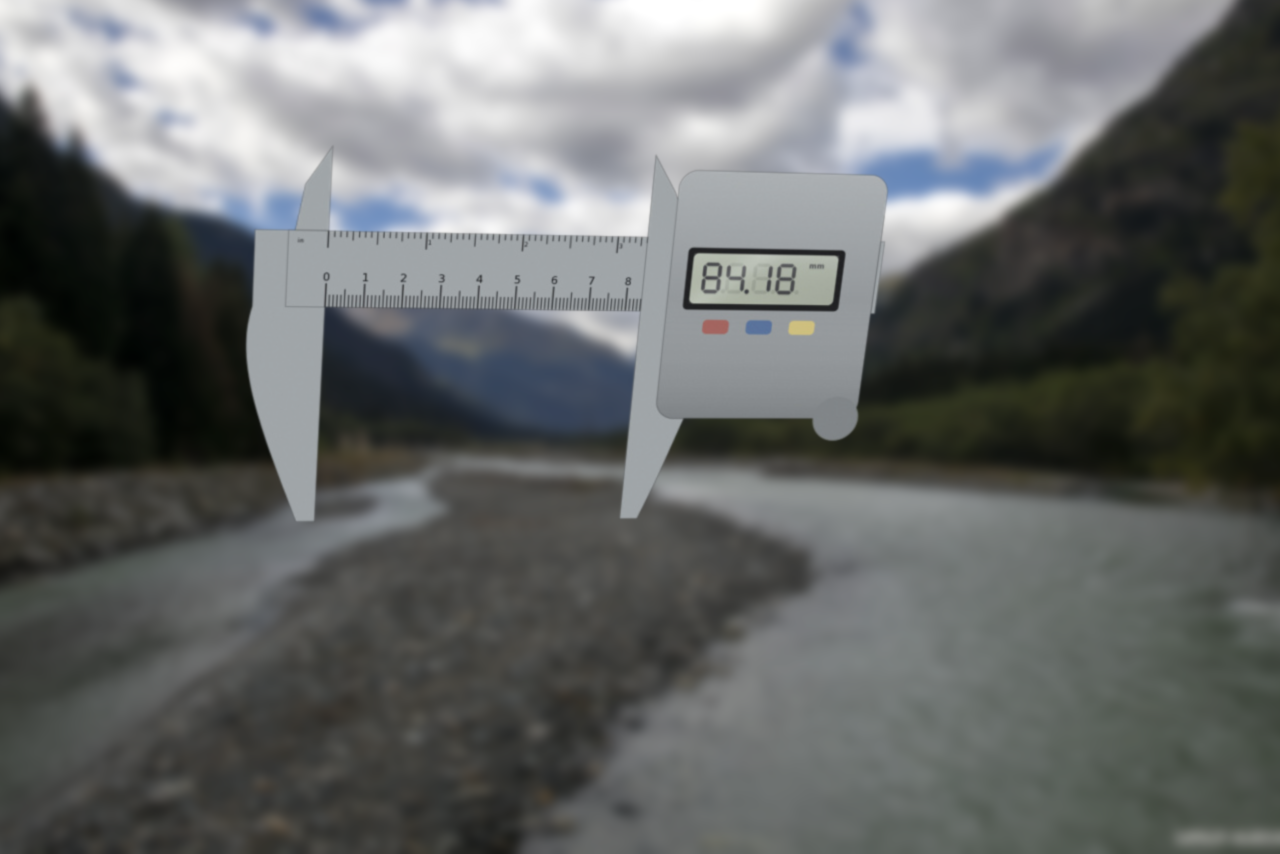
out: **84.18** mm
